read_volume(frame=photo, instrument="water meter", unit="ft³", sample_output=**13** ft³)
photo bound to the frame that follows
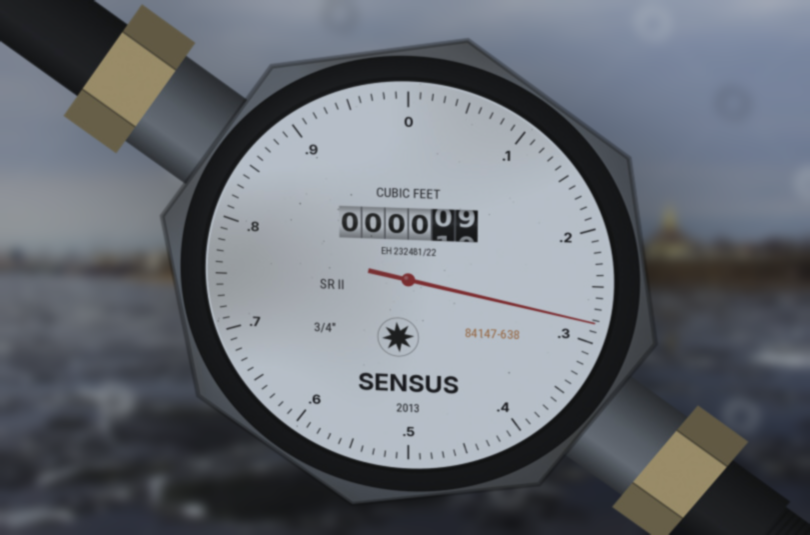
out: **9.28** ft³
